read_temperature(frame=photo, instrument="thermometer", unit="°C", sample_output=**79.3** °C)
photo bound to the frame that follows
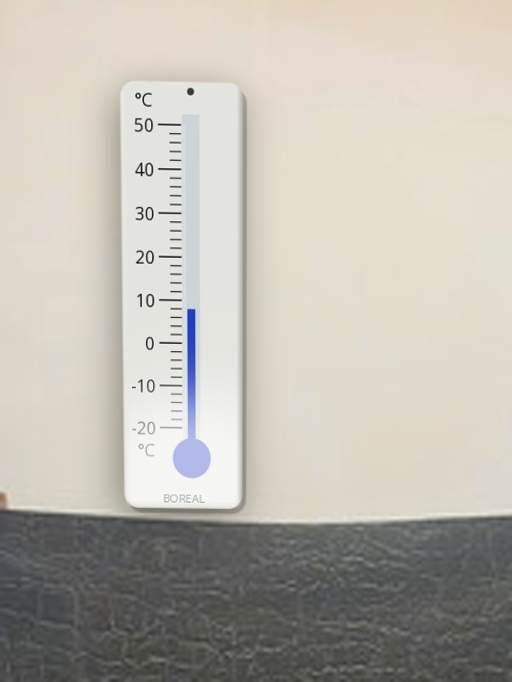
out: **8** °C
